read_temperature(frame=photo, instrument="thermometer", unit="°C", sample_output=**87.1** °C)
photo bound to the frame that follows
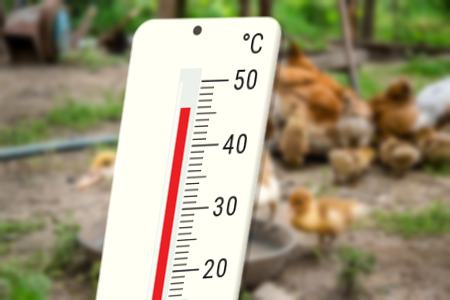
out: **46** °C
